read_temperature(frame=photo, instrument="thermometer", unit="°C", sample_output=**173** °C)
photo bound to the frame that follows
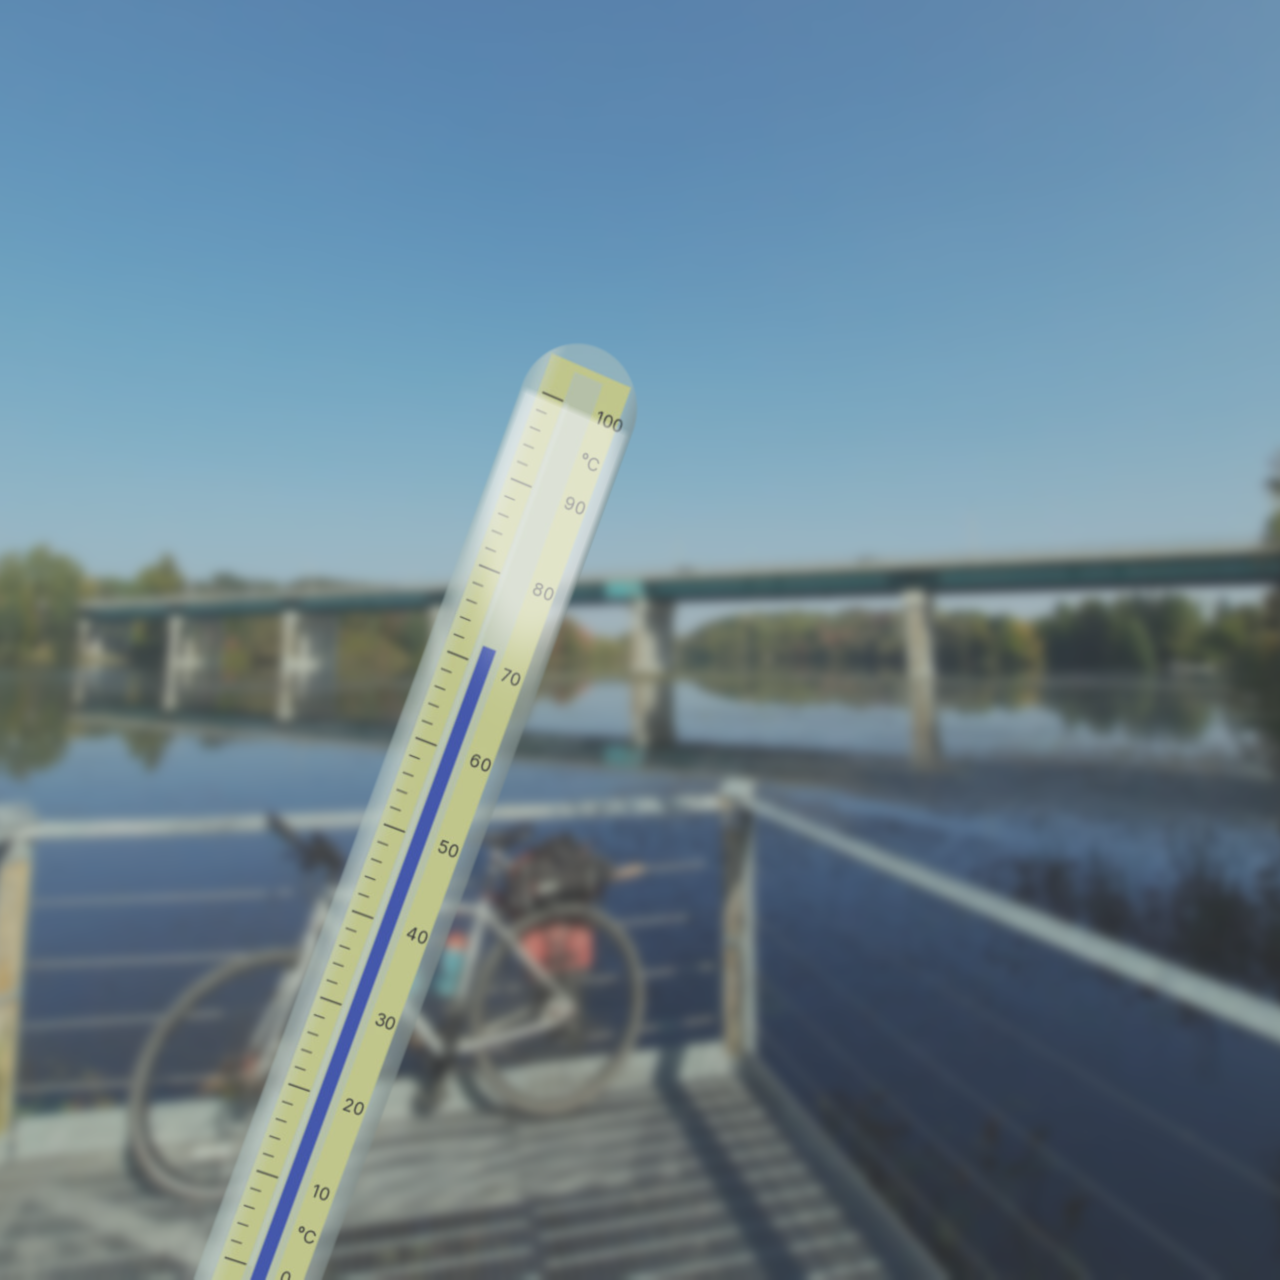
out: **72** °C
